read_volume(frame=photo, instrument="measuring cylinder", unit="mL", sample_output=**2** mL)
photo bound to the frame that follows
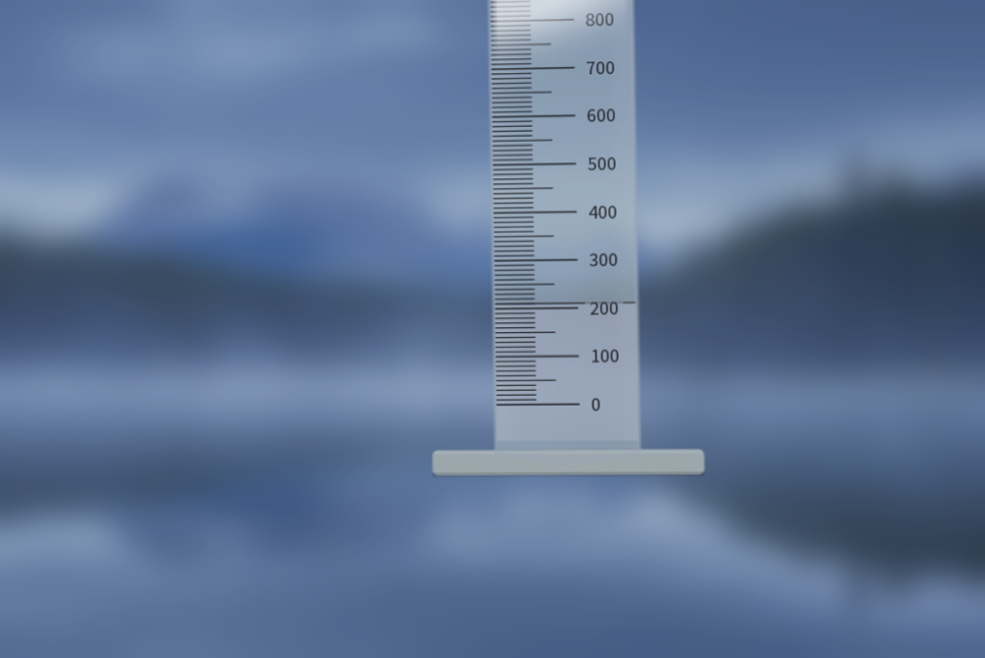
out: **210** mL
